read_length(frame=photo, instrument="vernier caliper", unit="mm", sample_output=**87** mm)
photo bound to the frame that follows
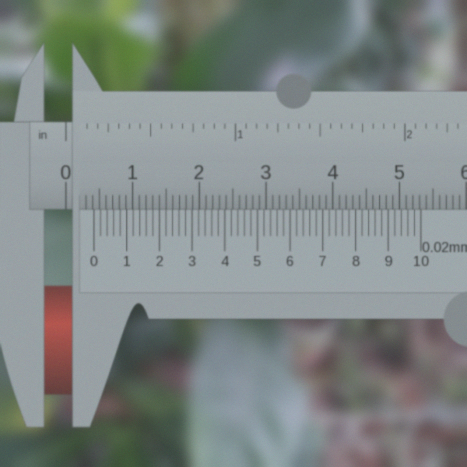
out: **4.2** mm
